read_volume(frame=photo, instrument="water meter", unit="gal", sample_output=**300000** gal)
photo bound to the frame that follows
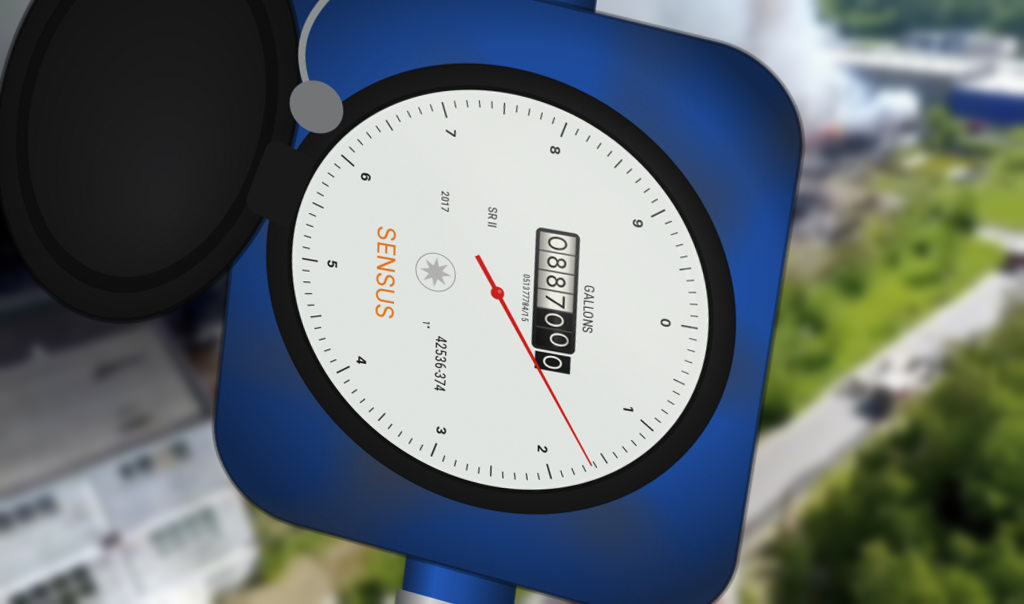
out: **887001.6** gal
